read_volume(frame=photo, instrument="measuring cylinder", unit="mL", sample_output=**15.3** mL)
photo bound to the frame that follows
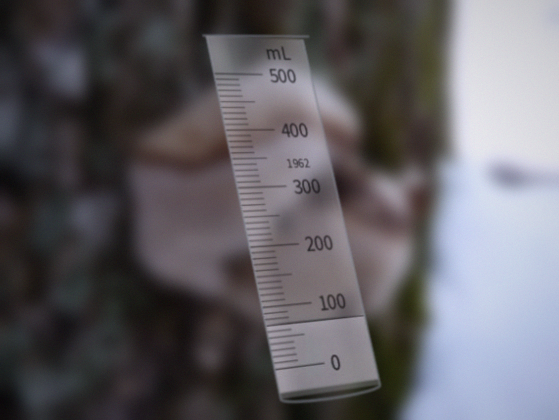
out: **70** mL
